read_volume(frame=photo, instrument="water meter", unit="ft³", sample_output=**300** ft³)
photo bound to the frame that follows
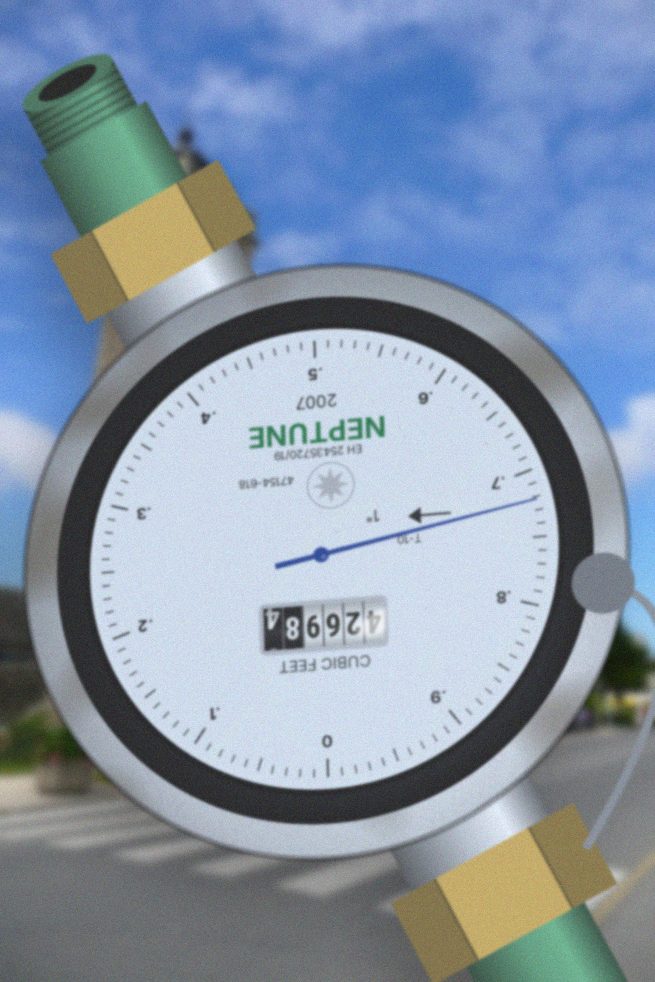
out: **426983.72** ft³
